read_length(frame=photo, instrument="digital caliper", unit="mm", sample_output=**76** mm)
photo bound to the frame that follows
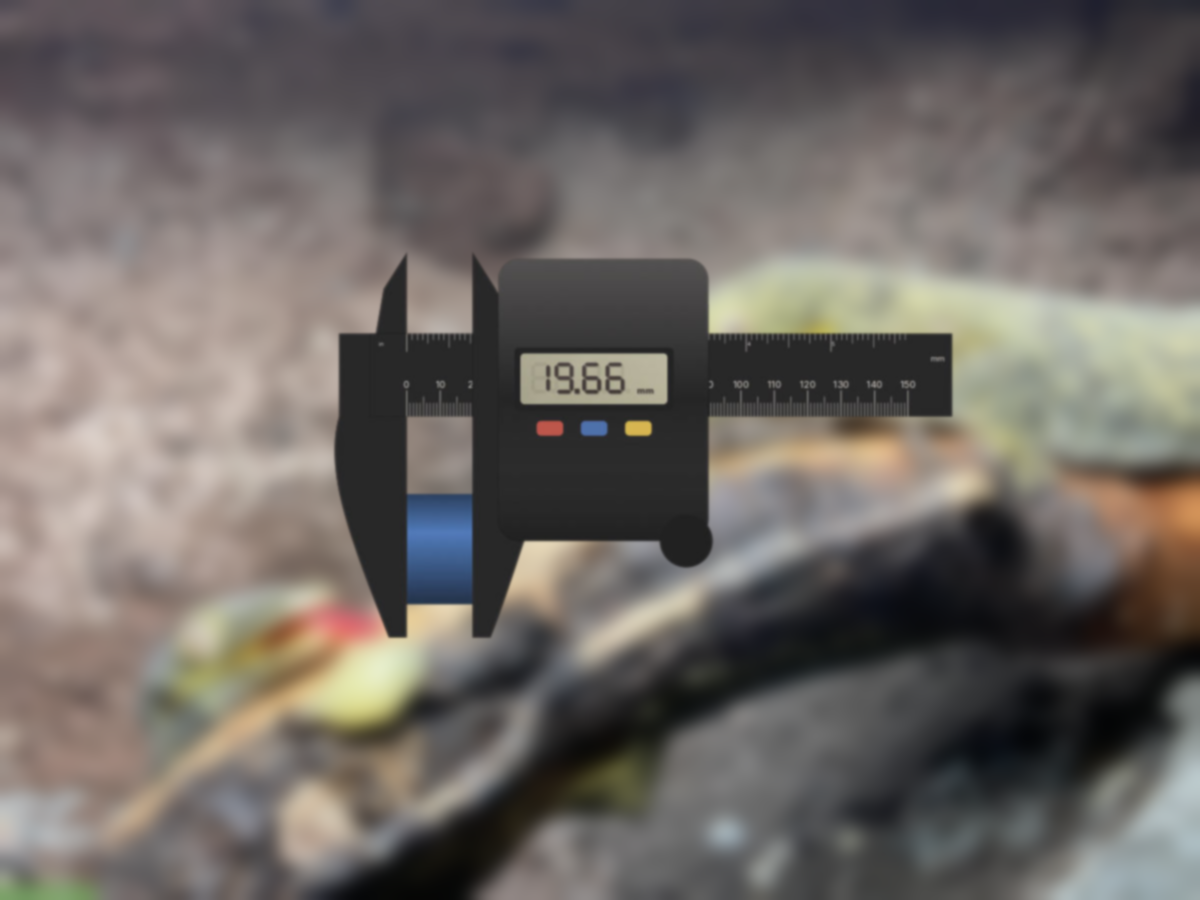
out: **19.66** mm
